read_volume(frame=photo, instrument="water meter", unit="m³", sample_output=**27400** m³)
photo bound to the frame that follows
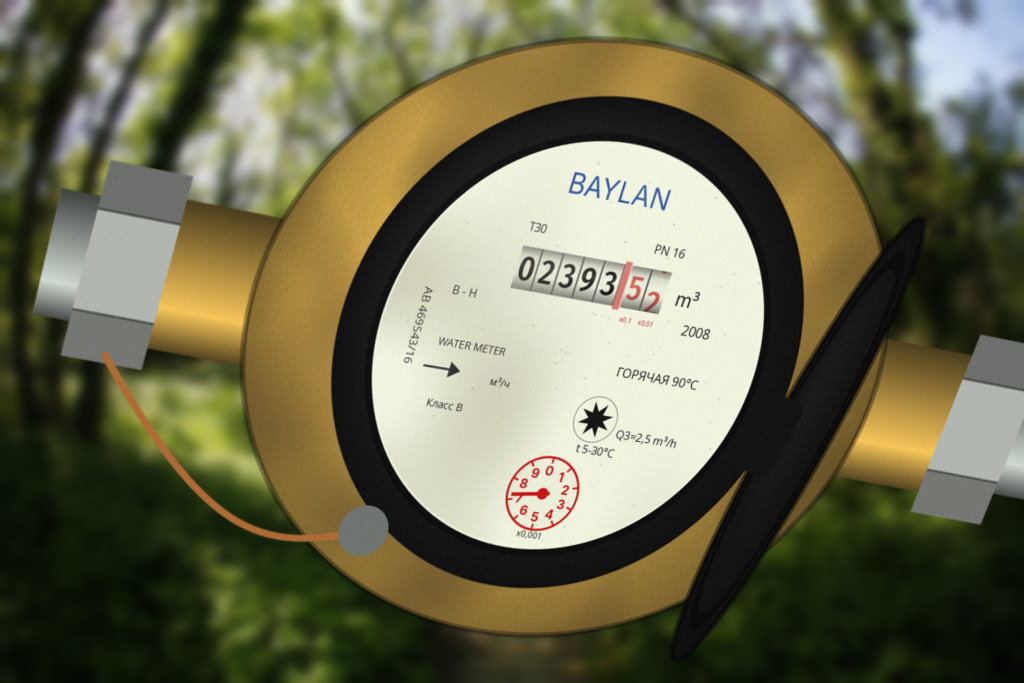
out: **2393.517** m³
